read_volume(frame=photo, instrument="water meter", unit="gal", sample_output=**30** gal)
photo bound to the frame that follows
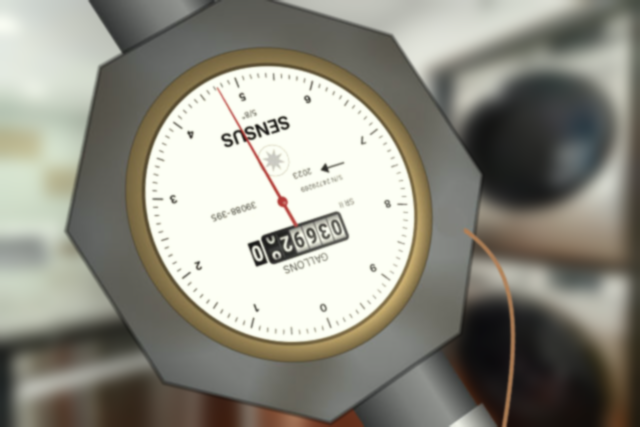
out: **369284.7** gal
